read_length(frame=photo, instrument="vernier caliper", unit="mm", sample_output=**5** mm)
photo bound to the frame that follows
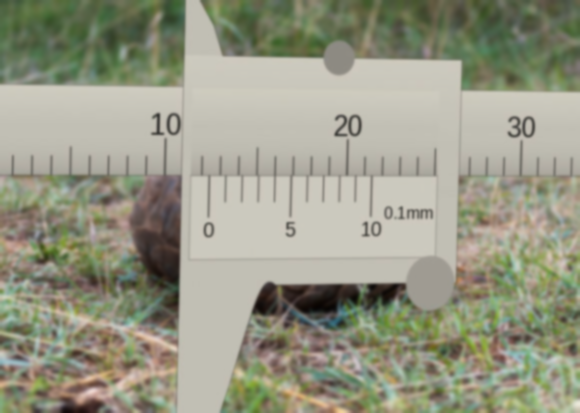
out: **12.4** mm
